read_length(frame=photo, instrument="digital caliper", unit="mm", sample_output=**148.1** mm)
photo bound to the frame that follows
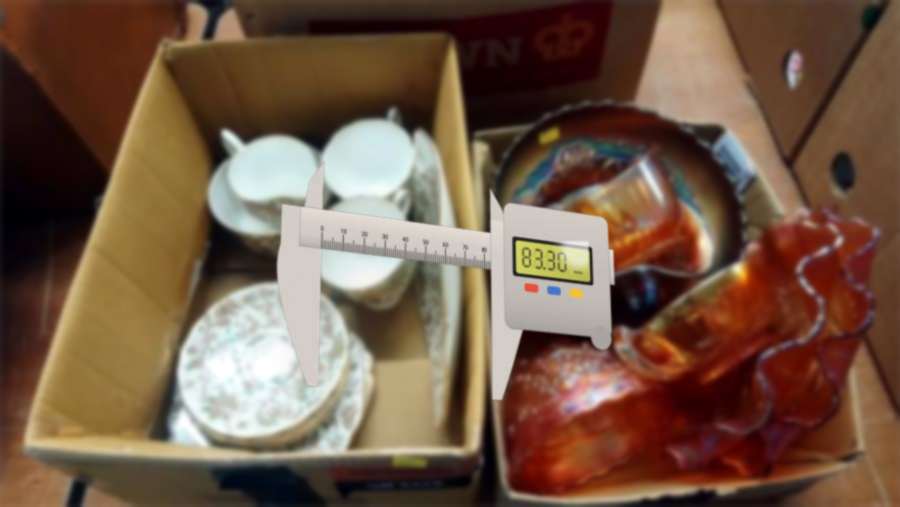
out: **83.30** mm
